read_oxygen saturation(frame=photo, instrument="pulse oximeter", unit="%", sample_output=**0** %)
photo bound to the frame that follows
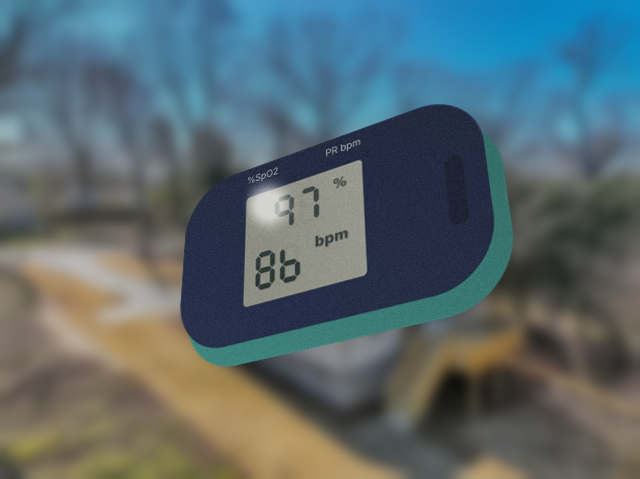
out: **97** %
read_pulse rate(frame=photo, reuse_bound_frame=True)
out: **86** bpm
